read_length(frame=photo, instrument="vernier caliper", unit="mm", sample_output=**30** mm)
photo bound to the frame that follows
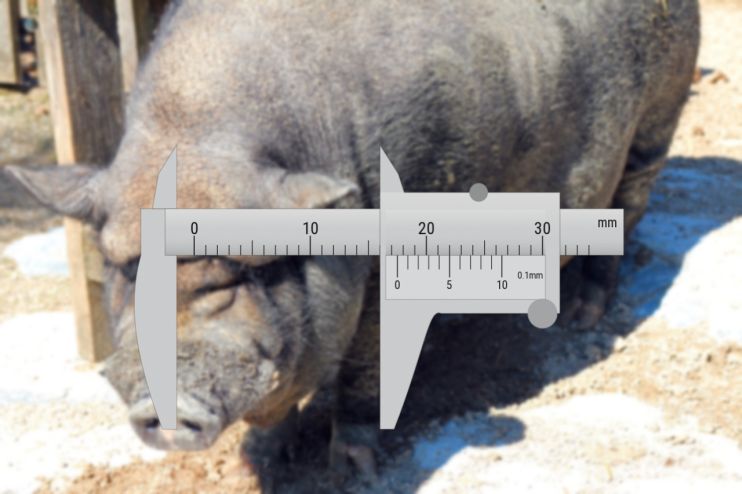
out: **17.5** mm
